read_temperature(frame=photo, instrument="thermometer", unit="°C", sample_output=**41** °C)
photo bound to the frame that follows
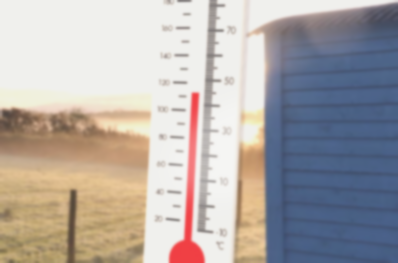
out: **45** °C
